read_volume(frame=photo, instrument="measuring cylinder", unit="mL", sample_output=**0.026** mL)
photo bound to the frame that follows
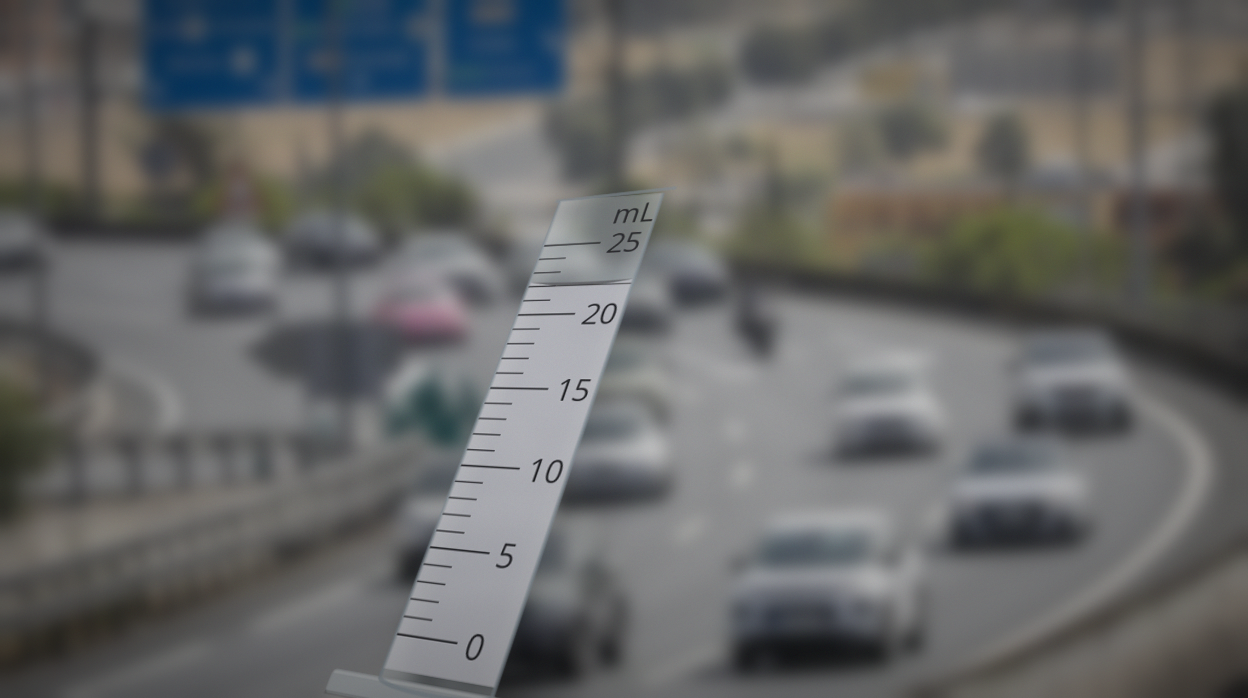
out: **22** mL
